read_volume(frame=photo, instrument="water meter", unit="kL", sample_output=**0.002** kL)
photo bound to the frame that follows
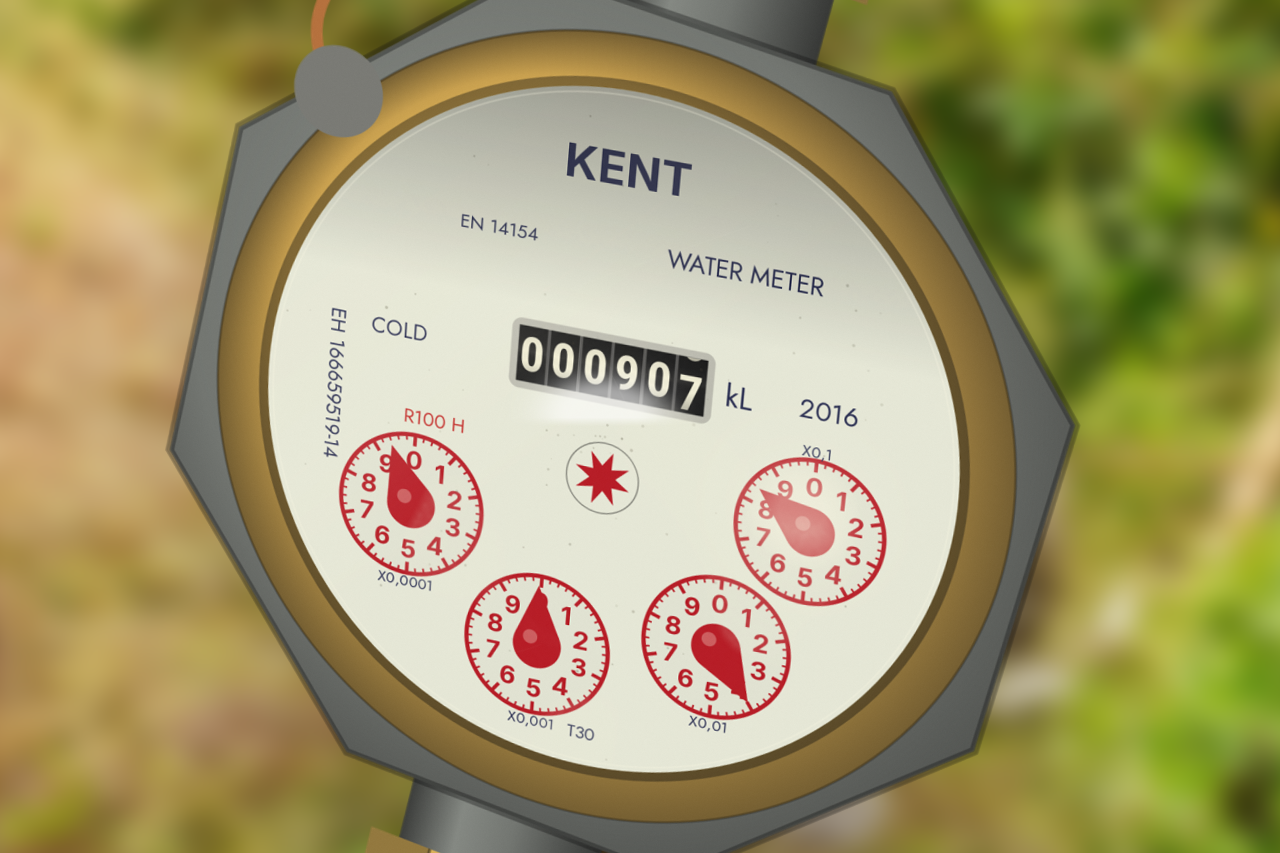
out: **906.8399** kL
